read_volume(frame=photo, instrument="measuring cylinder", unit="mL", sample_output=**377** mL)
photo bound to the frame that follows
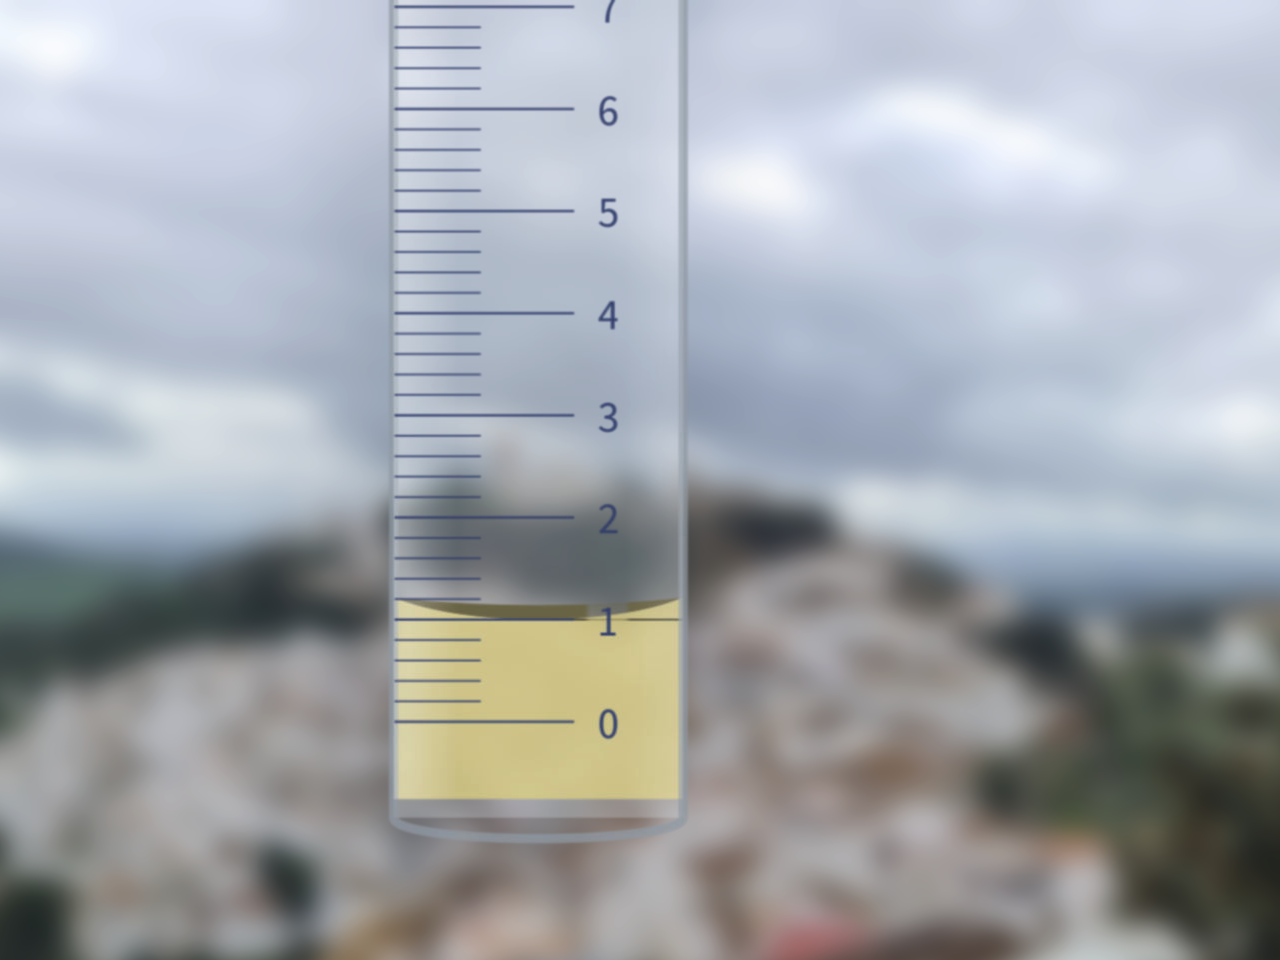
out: **1** mL
